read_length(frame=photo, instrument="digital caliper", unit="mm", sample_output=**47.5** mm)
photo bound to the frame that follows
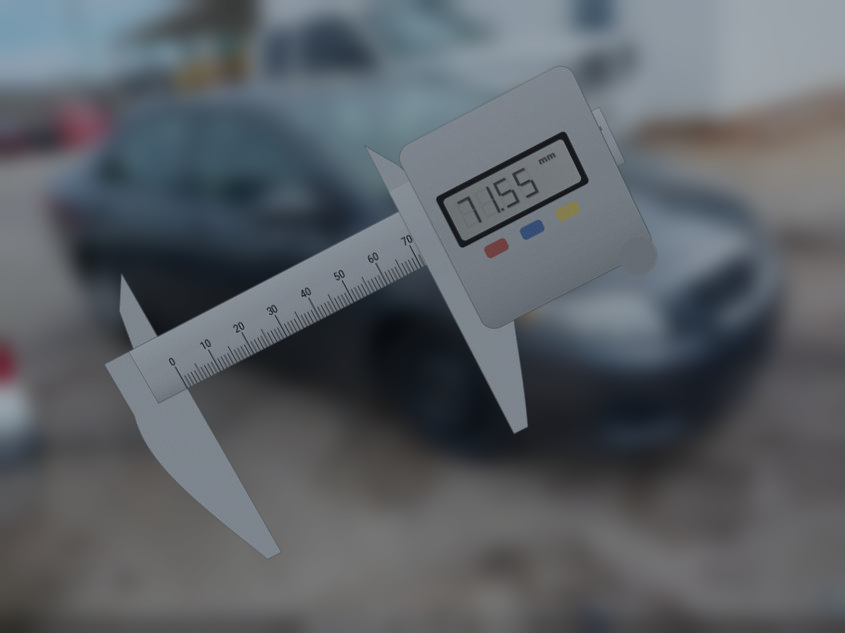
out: **71.55** mm
